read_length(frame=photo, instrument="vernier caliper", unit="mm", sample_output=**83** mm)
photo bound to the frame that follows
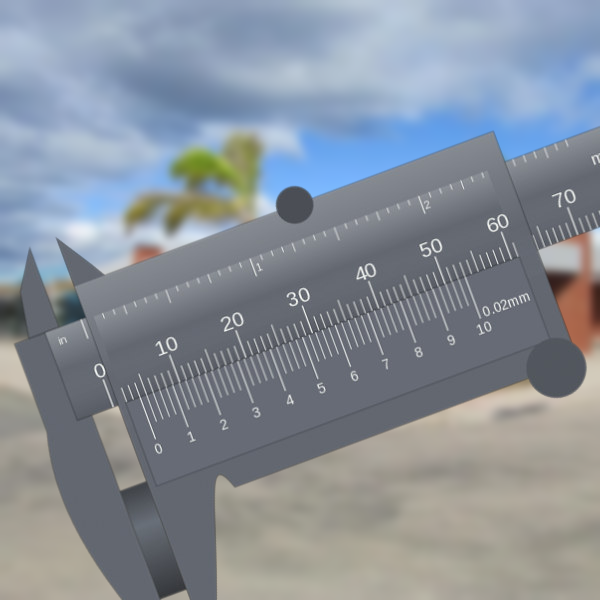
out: **4.0** mm
